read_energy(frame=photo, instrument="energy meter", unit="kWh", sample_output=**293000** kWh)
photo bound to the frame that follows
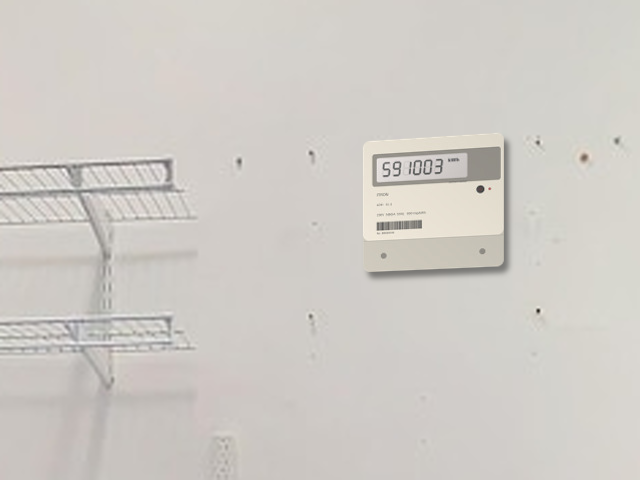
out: **591003** kWh
